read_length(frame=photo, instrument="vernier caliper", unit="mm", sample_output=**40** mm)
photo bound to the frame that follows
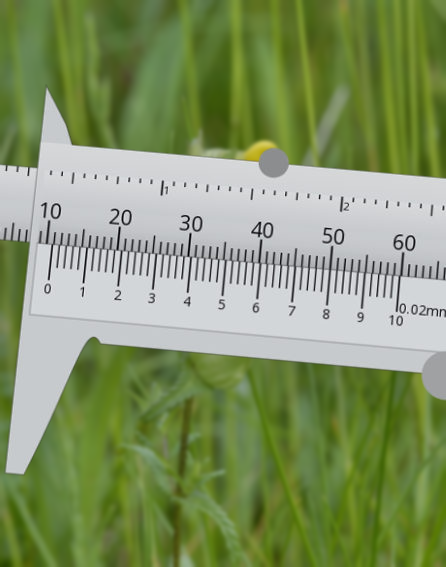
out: **10.8** mm
